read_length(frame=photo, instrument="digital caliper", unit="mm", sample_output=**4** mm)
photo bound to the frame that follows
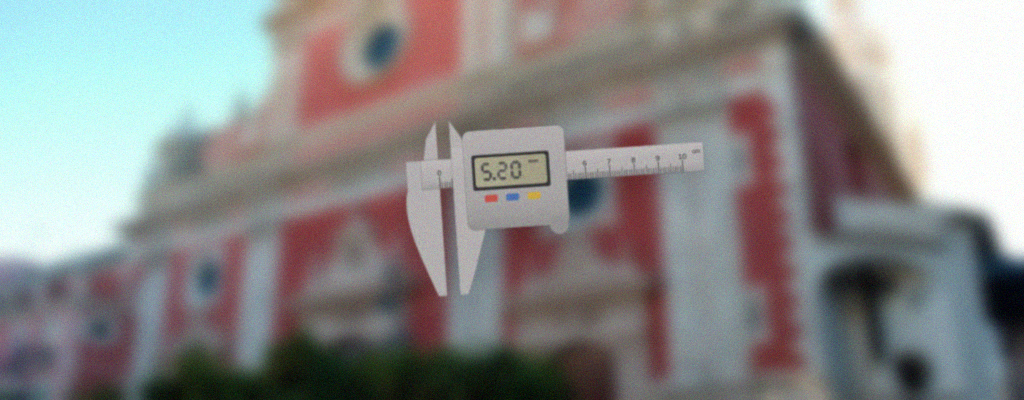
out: **5.20** mm
